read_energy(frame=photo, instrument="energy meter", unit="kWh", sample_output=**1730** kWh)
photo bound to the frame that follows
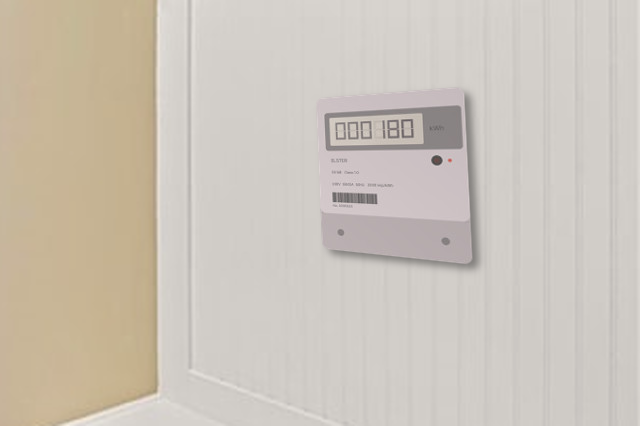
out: **180** kWh
